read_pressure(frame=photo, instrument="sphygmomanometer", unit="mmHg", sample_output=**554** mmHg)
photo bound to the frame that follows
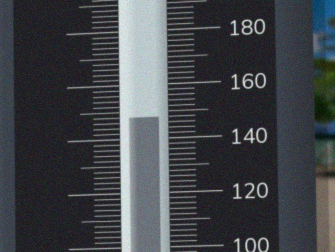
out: **148** mmHg
